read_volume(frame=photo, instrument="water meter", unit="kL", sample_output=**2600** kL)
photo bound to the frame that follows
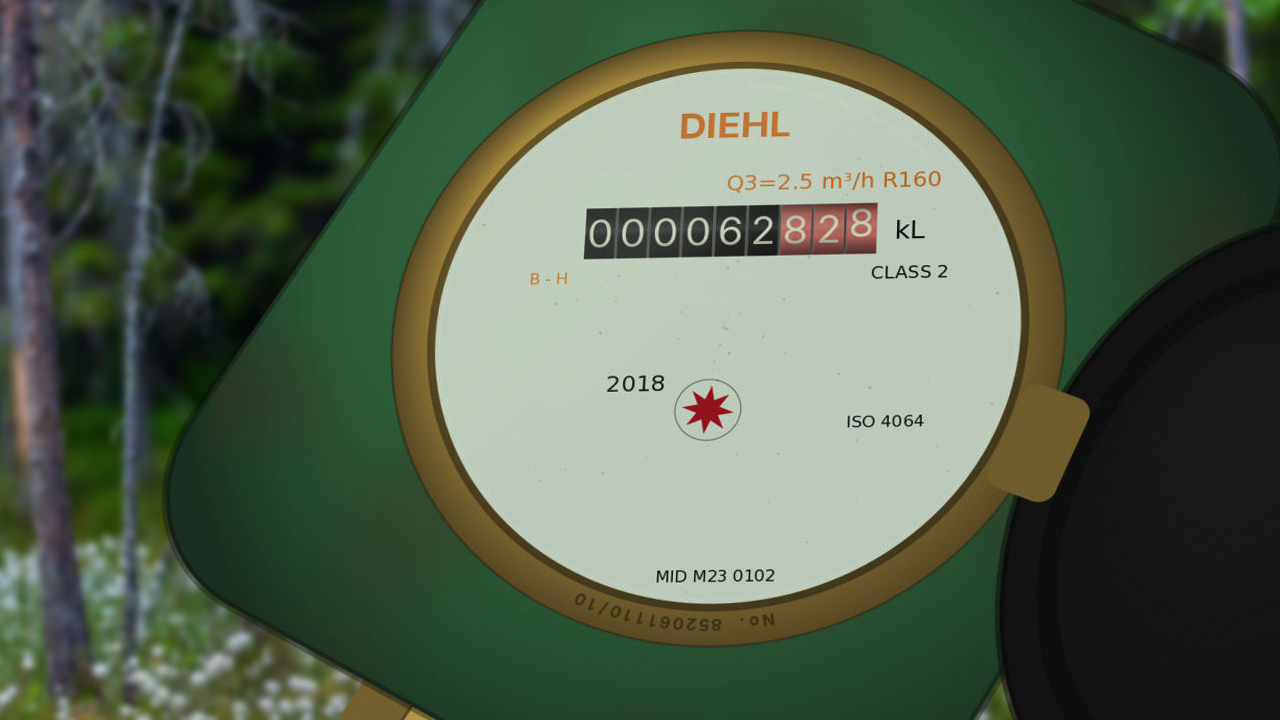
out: **62.828** kL
